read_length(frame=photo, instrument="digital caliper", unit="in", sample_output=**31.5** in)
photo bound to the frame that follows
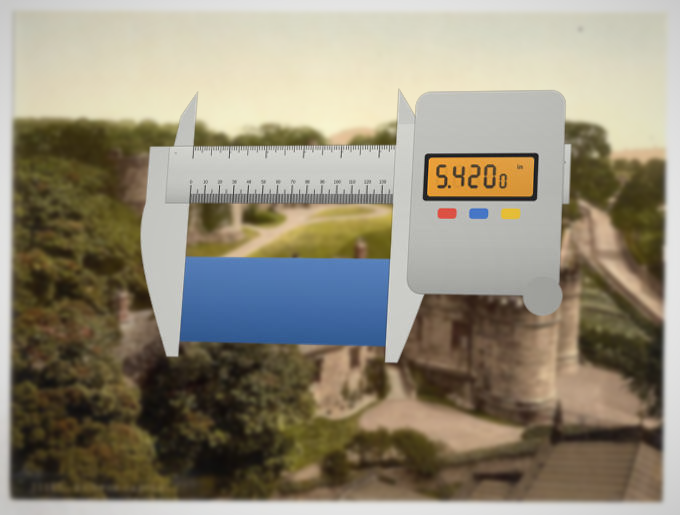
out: **5.4200** in
